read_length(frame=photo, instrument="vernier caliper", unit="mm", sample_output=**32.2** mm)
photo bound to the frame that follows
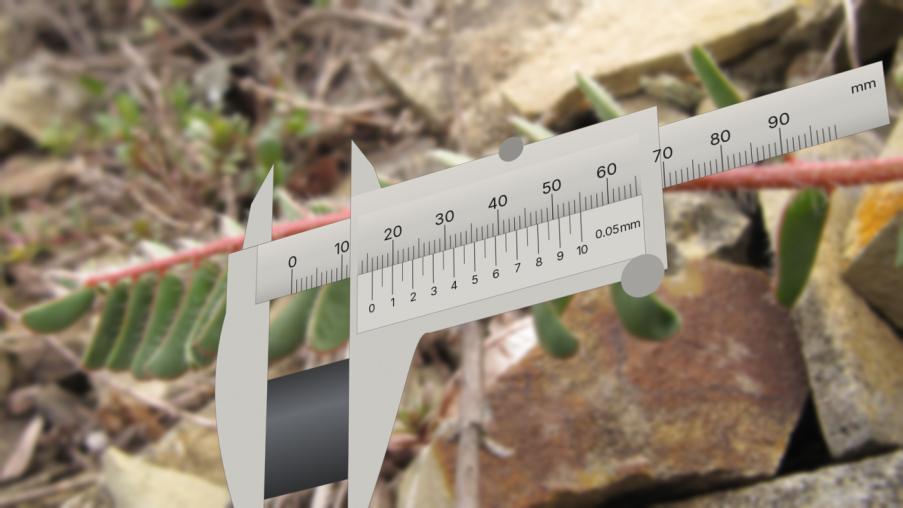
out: **16.0** mm
